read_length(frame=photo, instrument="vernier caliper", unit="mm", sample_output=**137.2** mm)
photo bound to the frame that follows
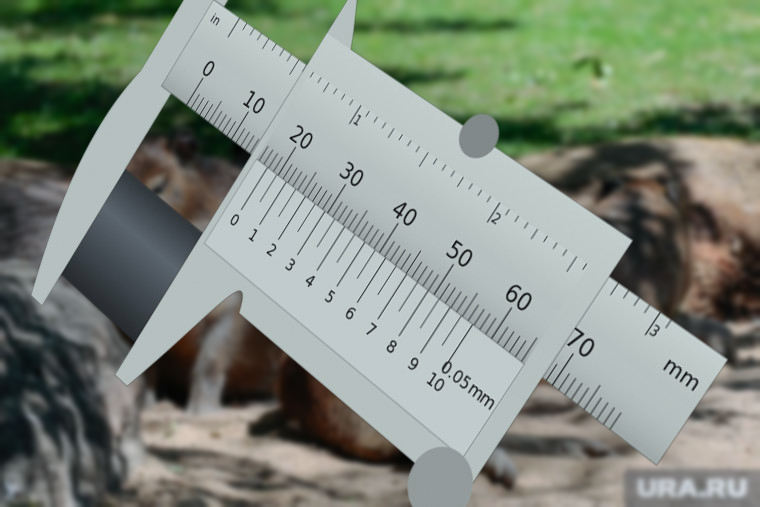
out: **17.8** mm
